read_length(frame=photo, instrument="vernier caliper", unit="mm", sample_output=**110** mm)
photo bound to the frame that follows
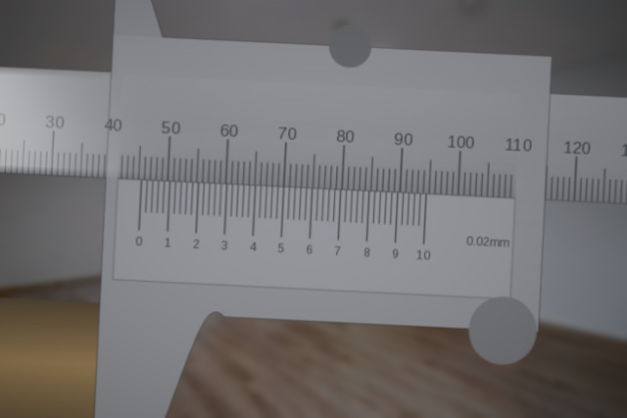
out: **45.5** mm
